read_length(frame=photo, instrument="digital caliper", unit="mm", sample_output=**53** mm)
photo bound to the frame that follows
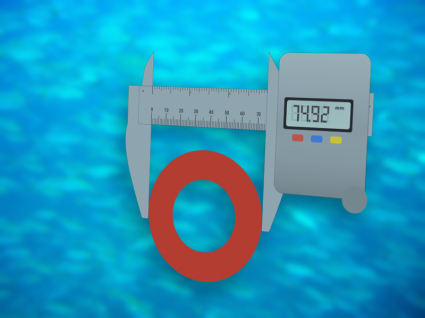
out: **74.92** mm
